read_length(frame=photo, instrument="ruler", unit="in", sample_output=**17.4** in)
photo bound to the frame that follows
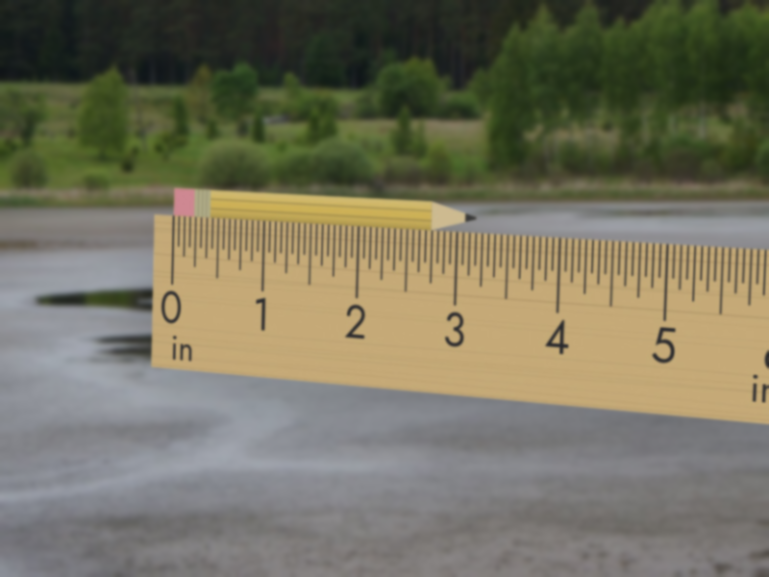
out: **3.1875** in
